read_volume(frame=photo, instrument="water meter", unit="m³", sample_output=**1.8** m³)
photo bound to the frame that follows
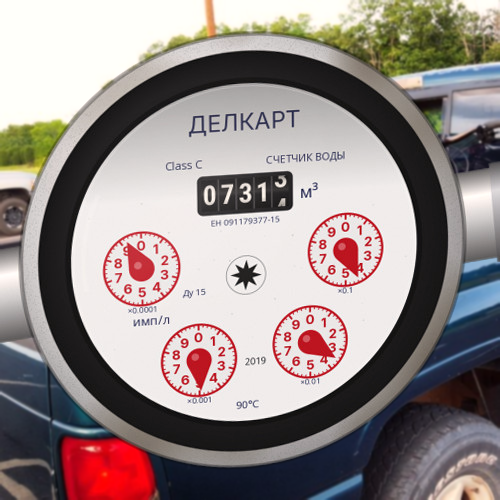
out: **7313.4349** m³
